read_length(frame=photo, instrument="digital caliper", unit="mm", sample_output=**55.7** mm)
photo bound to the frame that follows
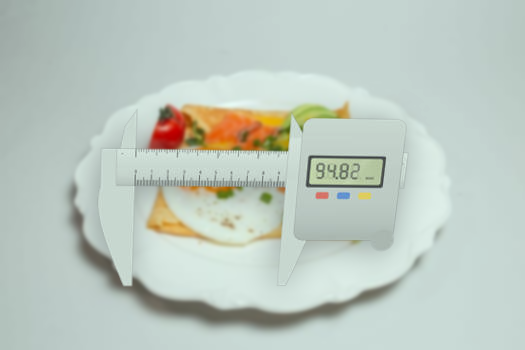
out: **94.82** mm
